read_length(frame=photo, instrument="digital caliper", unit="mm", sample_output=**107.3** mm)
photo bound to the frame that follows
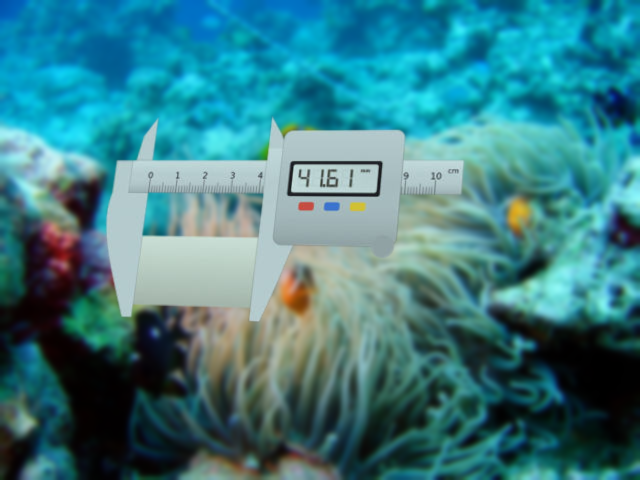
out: **41.61** mm
